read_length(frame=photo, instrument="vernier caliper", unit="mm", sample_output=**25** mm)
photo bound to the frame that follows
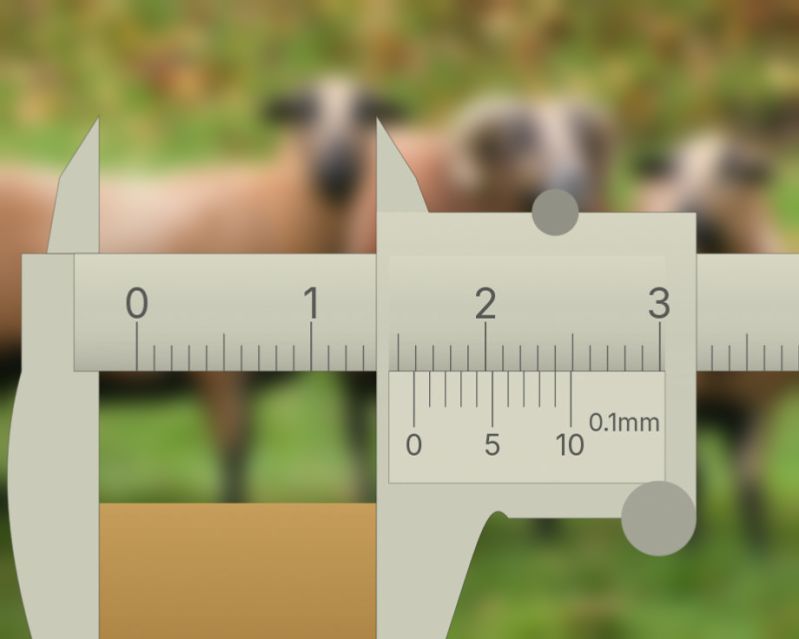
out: **15.9** mm
